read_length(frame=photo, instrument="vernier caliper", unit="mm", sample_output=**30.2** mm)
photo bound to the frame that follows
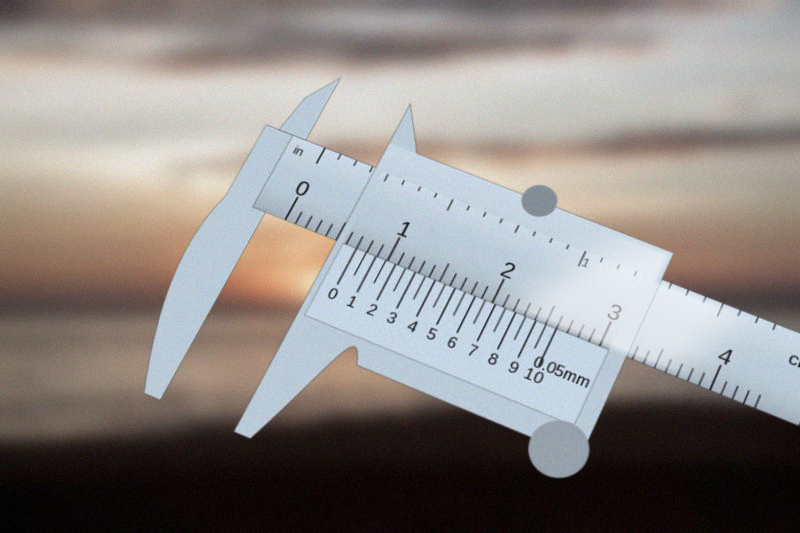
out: **7.0** mm
